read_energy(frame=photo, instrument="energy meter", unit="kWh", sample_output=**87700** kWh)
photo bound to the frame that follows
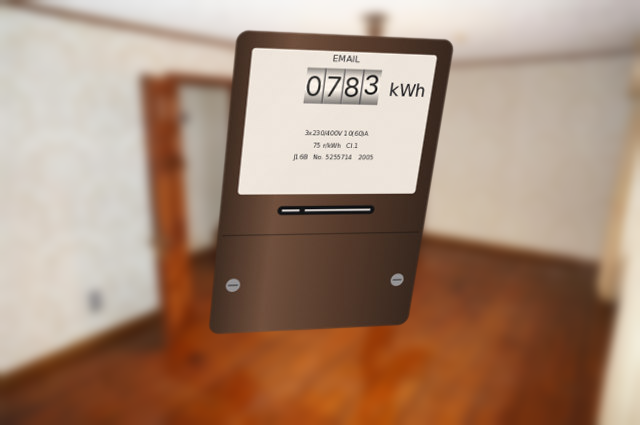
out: **783** kWh
